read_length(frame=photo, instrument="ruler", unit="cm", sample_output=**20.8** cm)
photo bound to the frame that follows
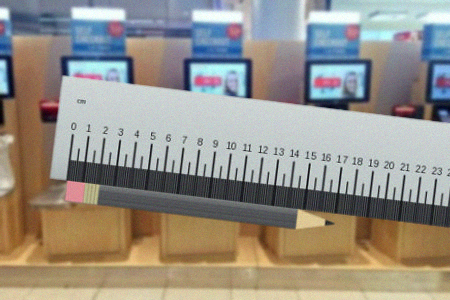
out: **17** cm
